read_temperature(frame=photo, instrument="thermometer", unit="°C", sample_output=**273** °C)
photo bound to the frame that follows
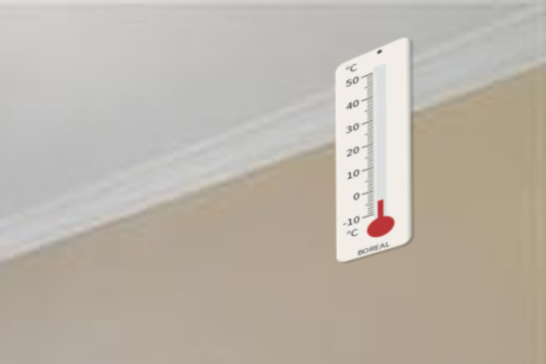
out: **-5** °C
